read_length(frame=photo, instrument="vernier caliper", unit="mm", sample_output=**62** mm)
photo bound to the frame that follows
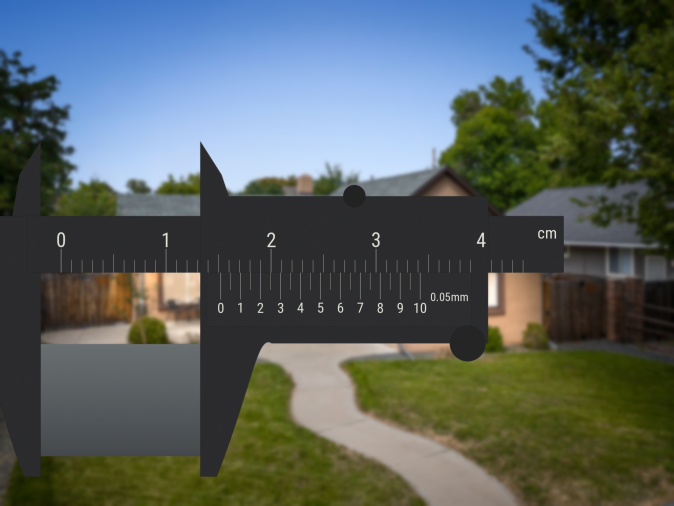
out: **15.2** mm
